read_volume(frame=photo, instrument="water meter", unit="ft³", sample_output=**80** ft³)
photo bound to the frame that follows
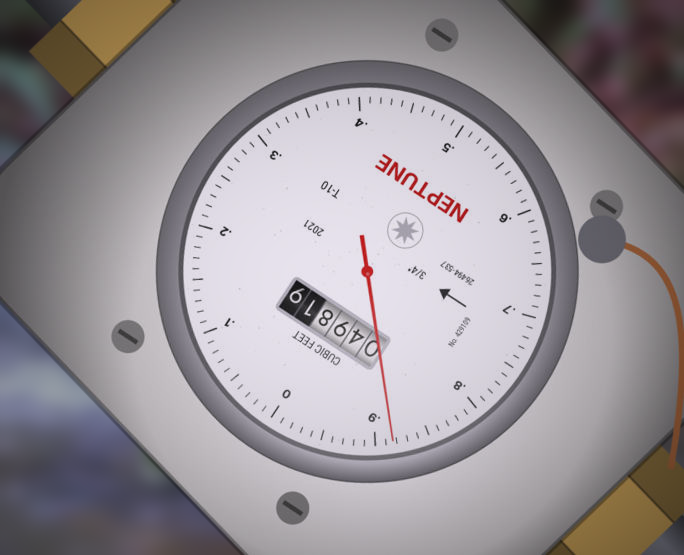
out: **49818.88** ft³
